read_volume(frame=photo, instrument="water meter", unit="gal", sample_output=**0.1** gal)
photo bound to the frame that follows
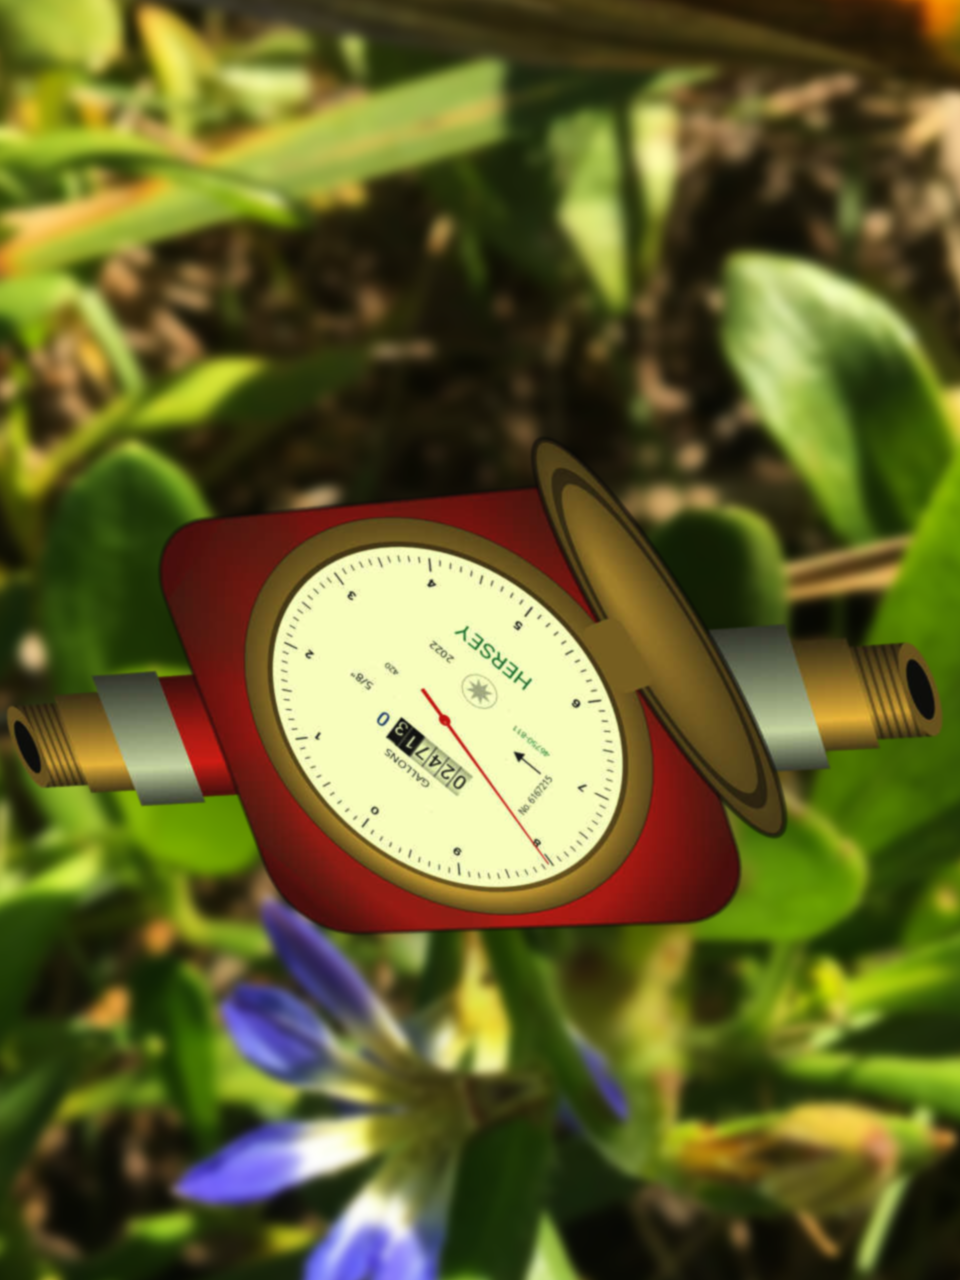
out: **247128.0** gal
